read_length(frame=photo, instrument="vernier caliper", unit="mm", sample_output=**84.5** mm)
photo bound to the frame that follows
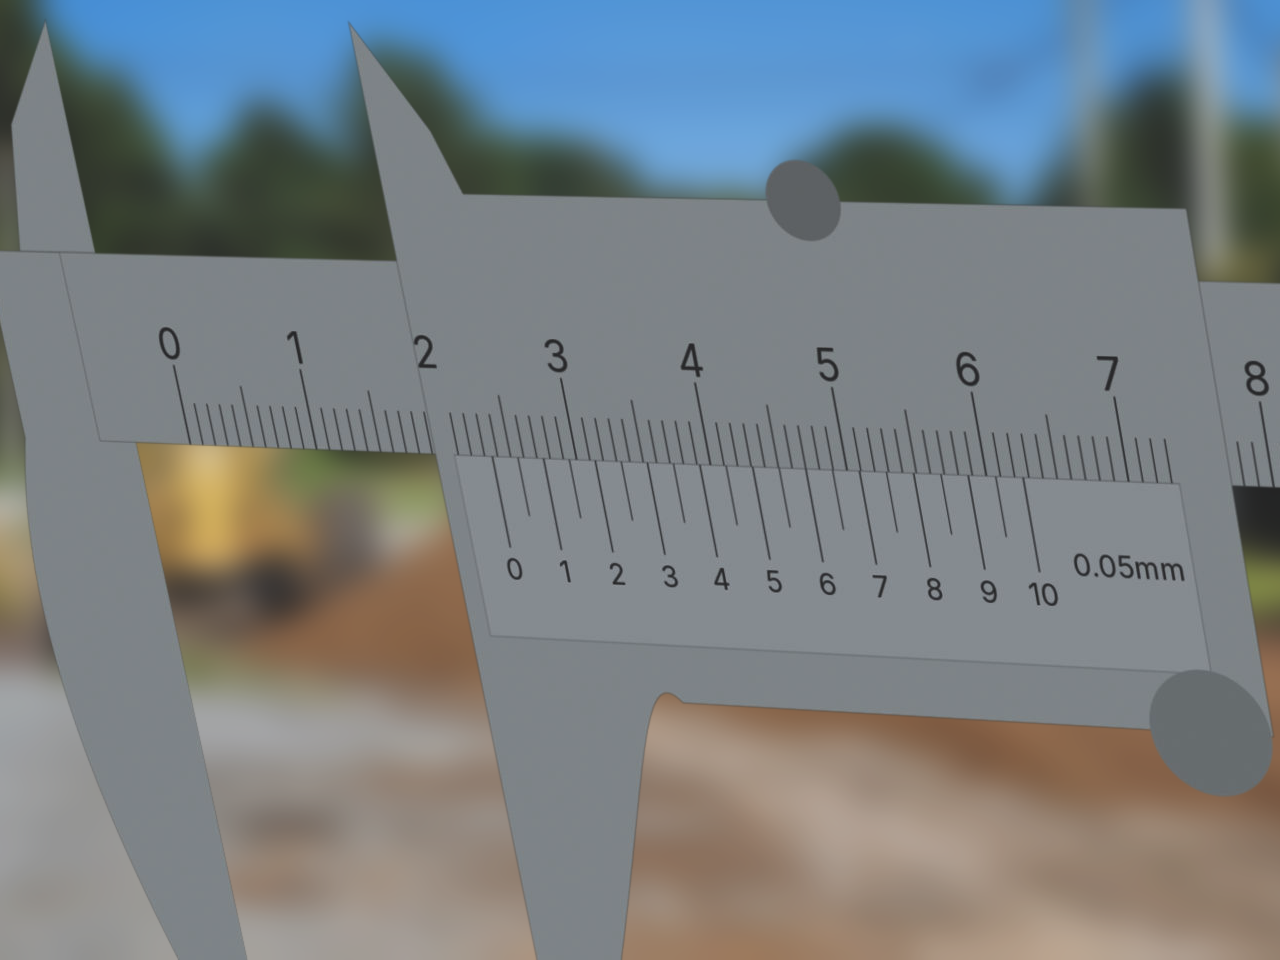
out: **23.6** mm
